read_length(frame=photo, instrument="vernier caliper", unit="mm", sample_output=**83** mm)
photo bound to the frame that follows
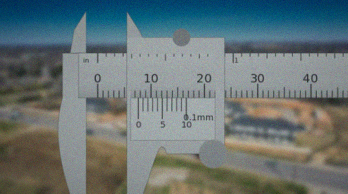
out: **7.6** mm
